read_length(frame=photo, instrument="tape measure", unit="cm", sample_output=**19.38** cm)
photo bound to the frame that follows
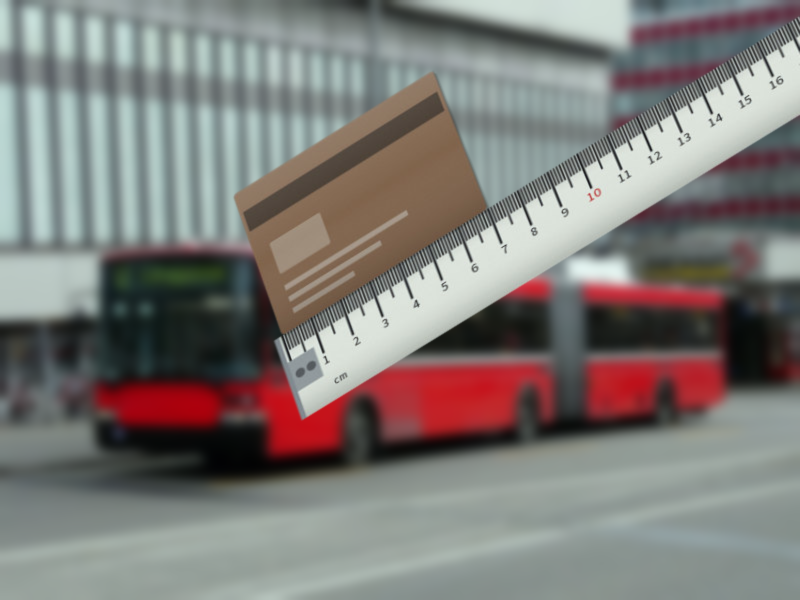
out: **7** cm
